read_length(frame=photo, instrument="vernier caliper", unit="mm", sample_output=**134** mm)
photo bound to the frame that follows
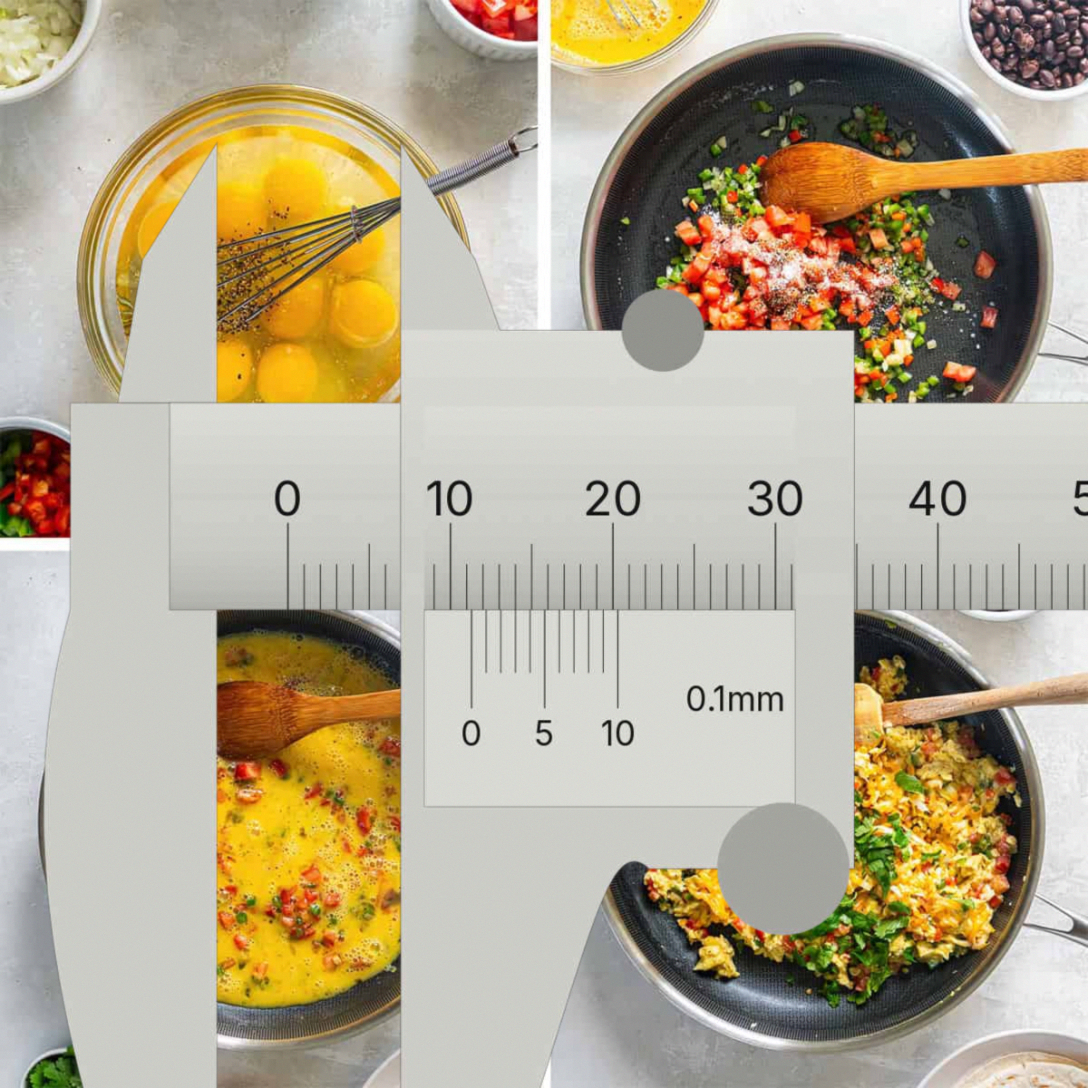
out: **11.3** mm
